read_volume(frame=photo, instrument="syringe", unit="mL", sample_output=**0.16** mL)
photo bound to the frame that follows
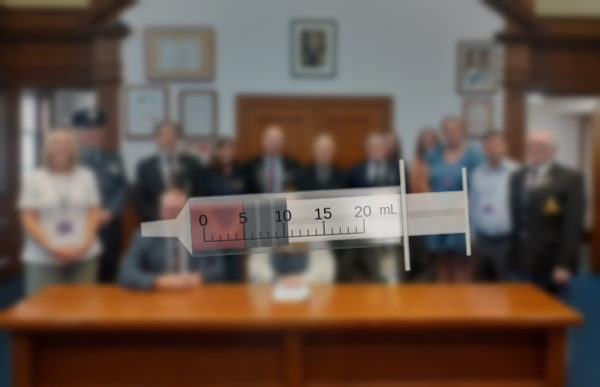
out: **5** mL
